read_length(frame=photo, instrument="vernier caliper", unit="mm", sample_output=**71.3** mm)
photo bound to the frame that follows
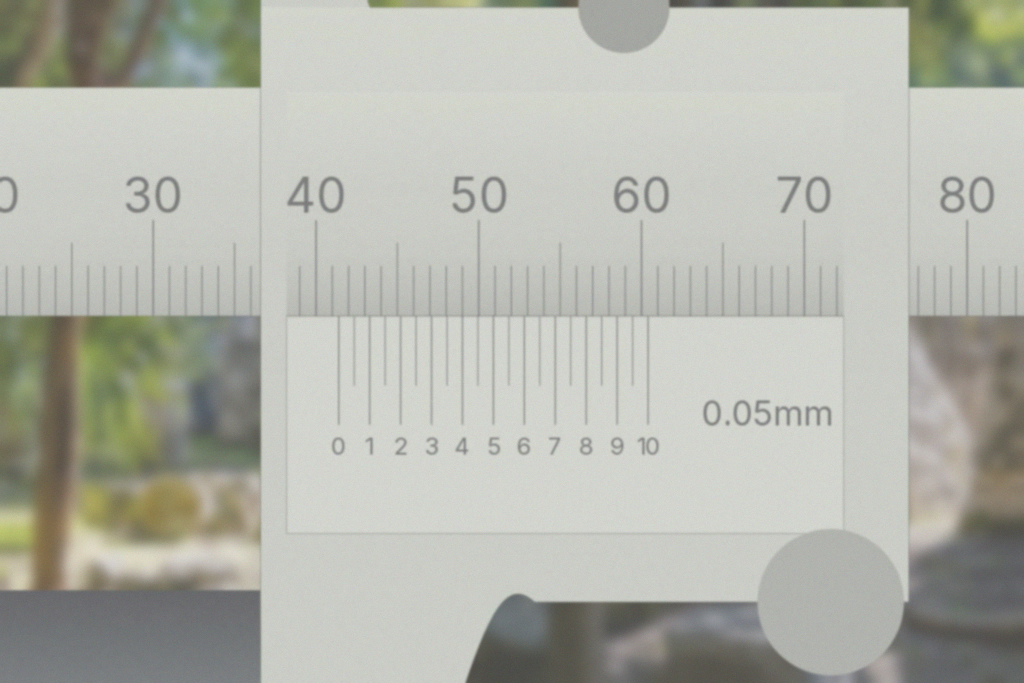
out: **41.4** mm
